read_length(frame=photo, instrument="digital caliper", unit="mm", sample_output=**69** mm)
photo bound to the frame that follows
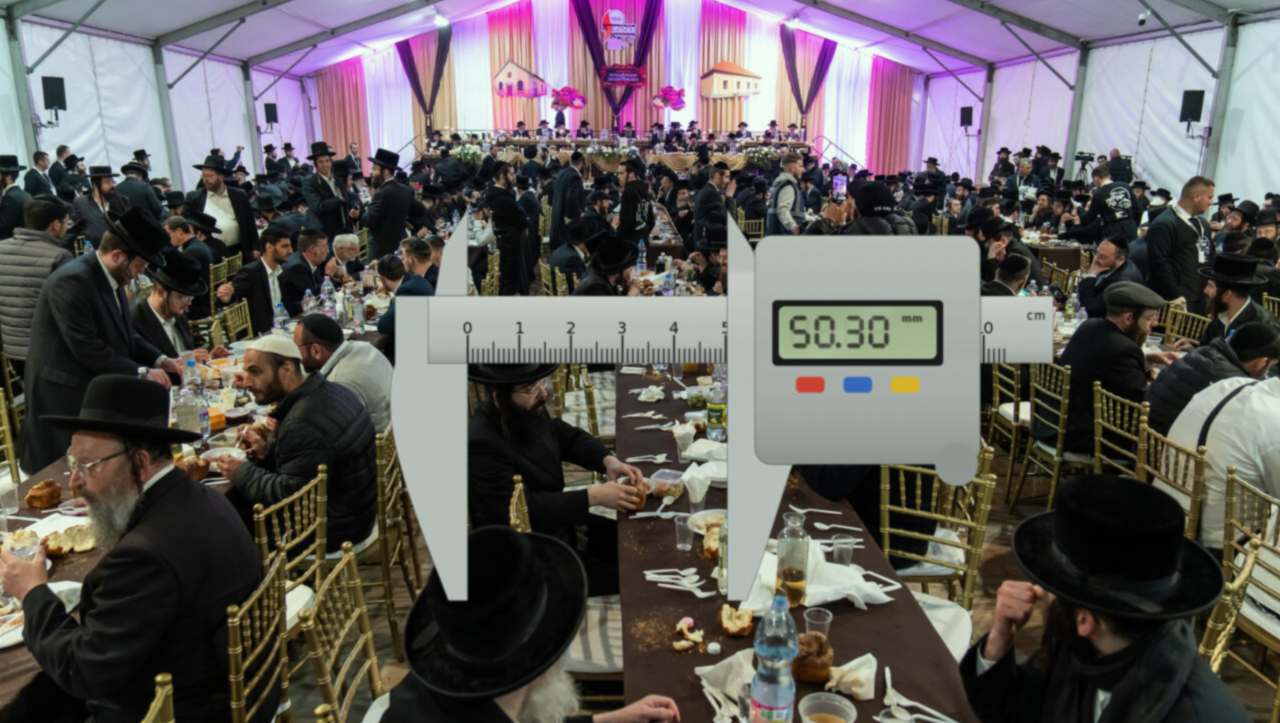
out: **50.30** mm
